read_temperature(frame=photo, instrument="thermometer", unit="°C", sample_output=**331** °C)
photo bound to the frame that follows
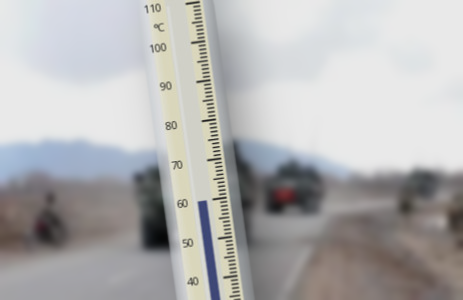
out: **60** °C
